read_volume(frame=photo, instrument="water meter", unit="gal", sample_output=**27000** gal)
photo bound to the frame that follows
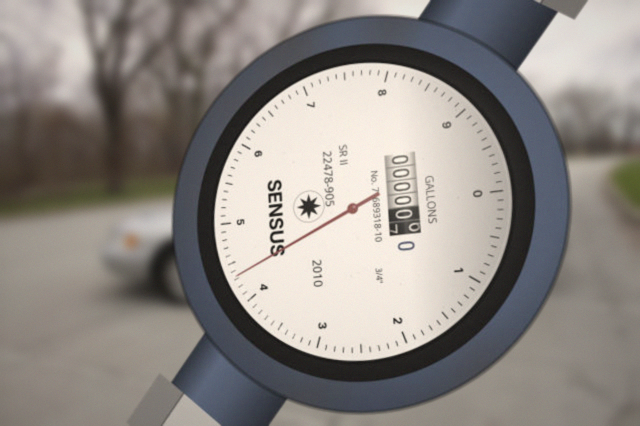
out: **64.3** gal
